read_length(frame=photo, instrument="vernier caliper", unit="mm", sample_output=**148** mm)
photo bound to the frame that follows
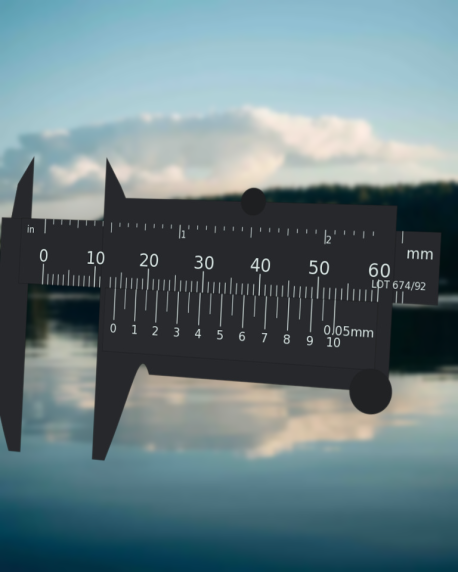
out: **14.0** mm
